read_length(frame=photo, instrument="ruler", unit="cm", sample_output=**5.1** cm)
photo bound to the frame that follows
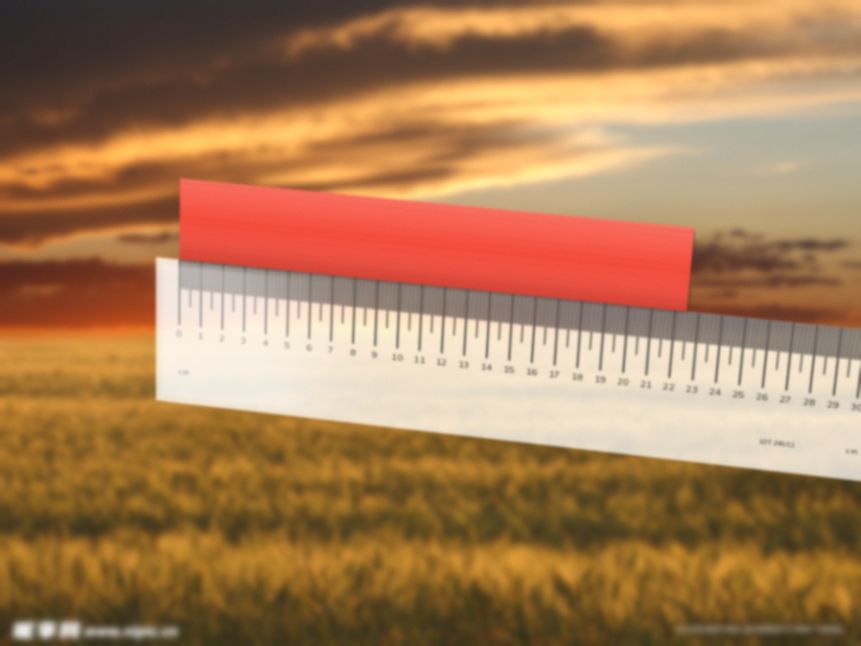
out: **22.5** cm
